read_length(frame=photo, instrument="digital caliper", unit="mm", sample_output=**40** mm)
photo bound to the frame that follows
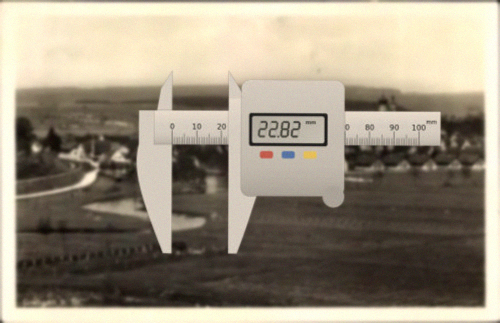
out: **22.82** mm
